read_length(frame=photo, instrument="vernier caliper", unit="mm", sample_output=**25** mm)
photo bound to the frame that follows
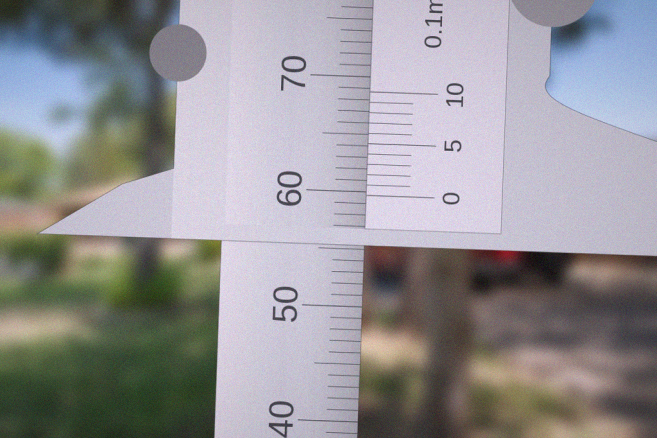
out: **59.7** mm
